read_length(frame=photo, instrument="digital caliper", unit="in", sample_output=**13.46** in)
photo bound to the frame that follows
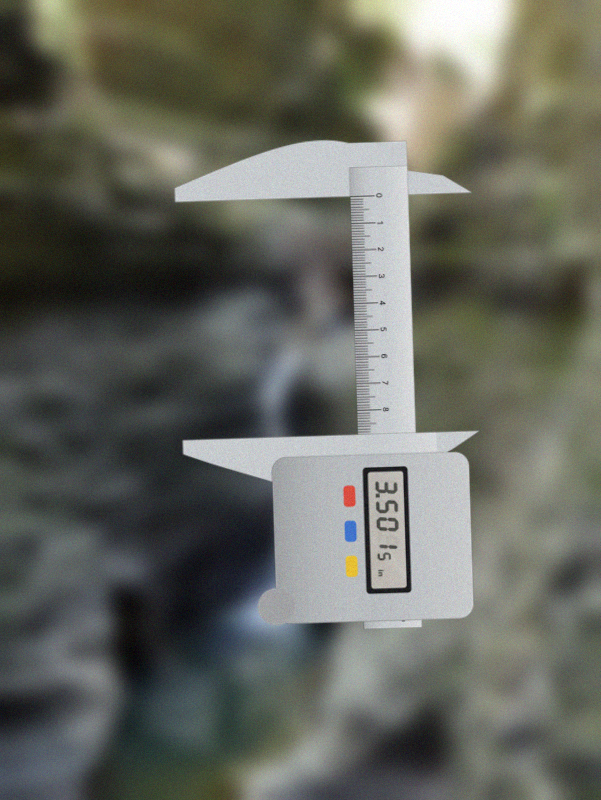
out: **3.5015** in
